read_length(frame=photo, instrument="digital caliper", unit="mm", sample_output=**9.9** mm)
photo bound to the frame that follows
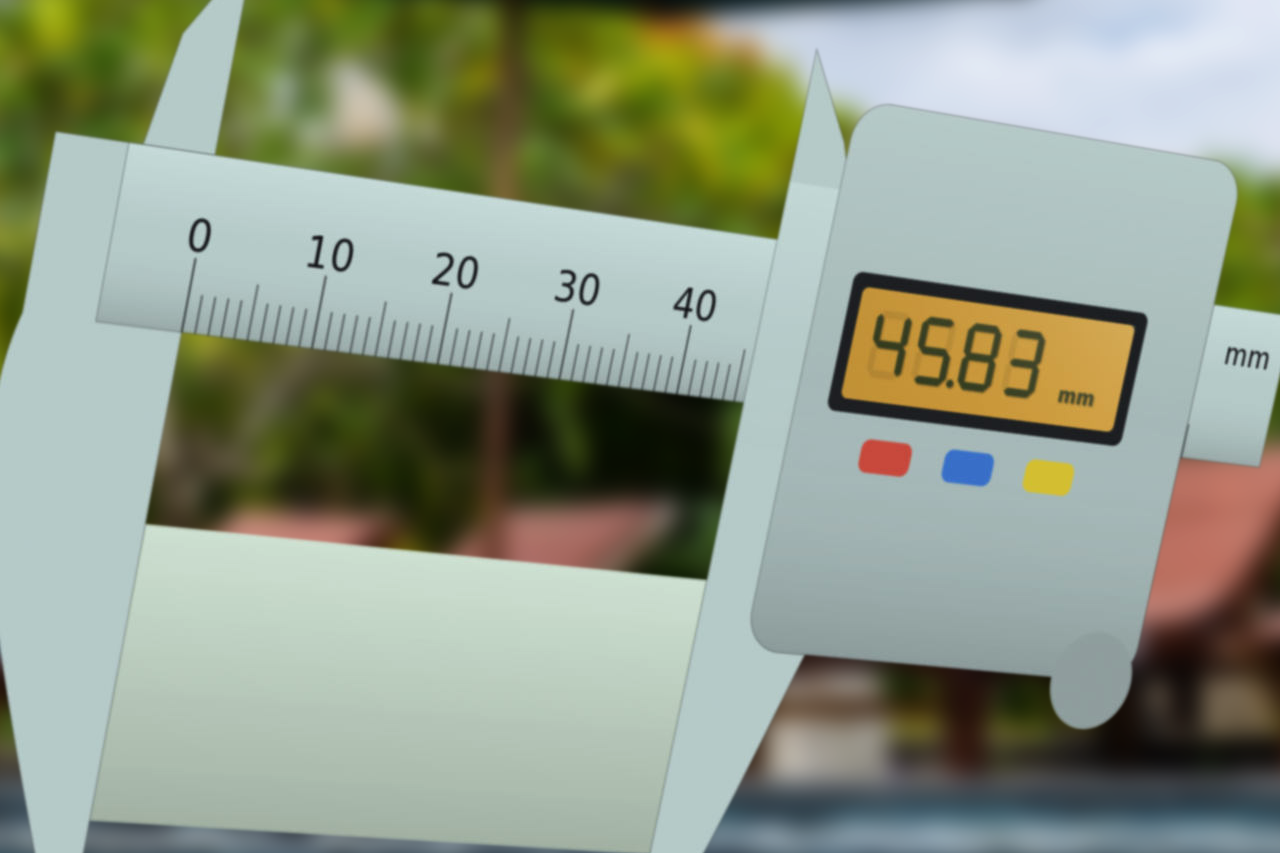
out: **45.83** mm
